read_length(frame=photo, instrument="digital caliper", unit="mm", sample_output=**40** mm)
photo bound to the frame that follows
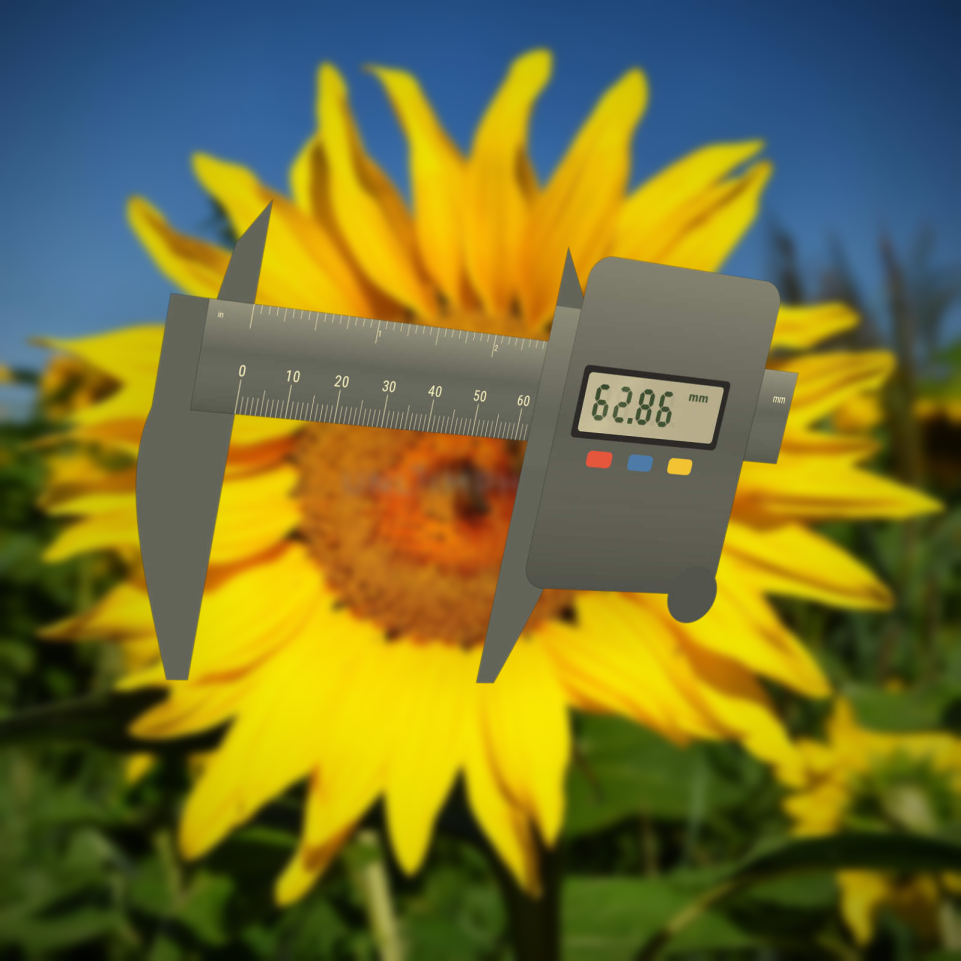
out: **62.86** mm
